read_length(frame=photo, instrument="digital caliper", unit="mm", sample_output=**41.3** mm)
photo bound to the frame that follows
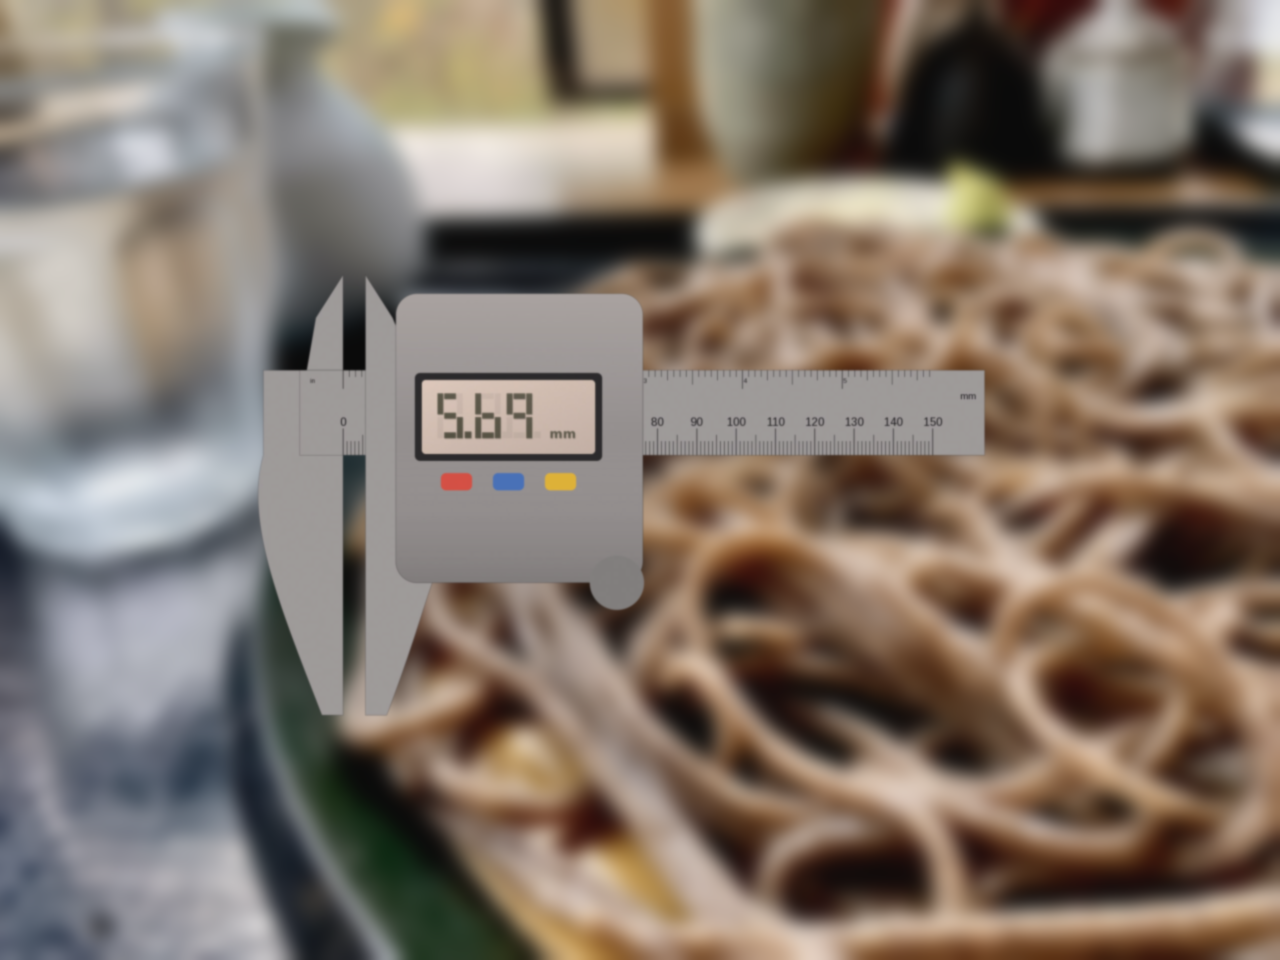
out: **5.69** mm
